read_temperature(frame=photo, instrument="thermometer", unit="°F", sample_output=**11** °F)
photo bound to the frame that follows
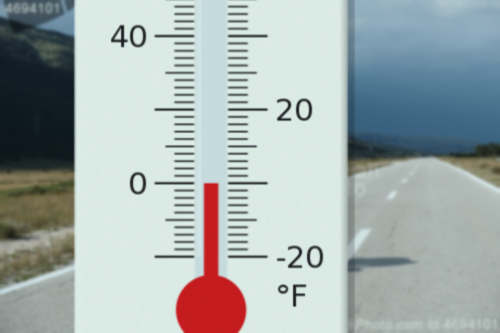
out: **0** °F
